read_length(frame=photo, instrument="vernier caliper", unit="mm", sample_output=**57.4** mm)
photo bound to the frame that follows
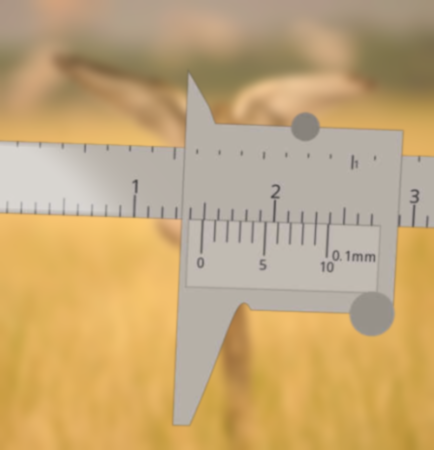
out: **14.9** mm
